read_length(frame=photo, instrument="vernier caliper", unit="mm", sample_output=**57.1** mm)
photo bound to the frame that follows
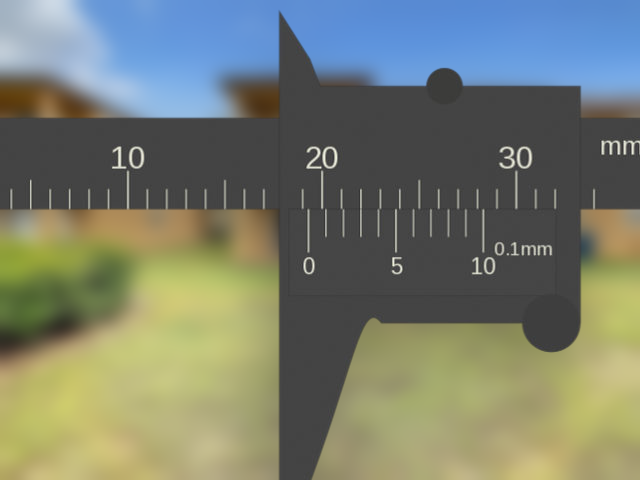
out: **19.3** mm
